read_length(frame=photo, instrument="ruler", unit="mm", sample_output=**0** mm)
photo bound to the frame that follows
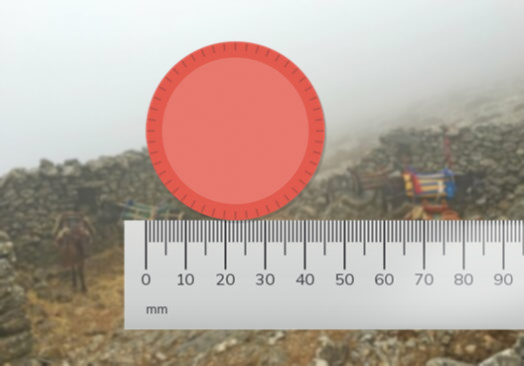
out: **45** mm
